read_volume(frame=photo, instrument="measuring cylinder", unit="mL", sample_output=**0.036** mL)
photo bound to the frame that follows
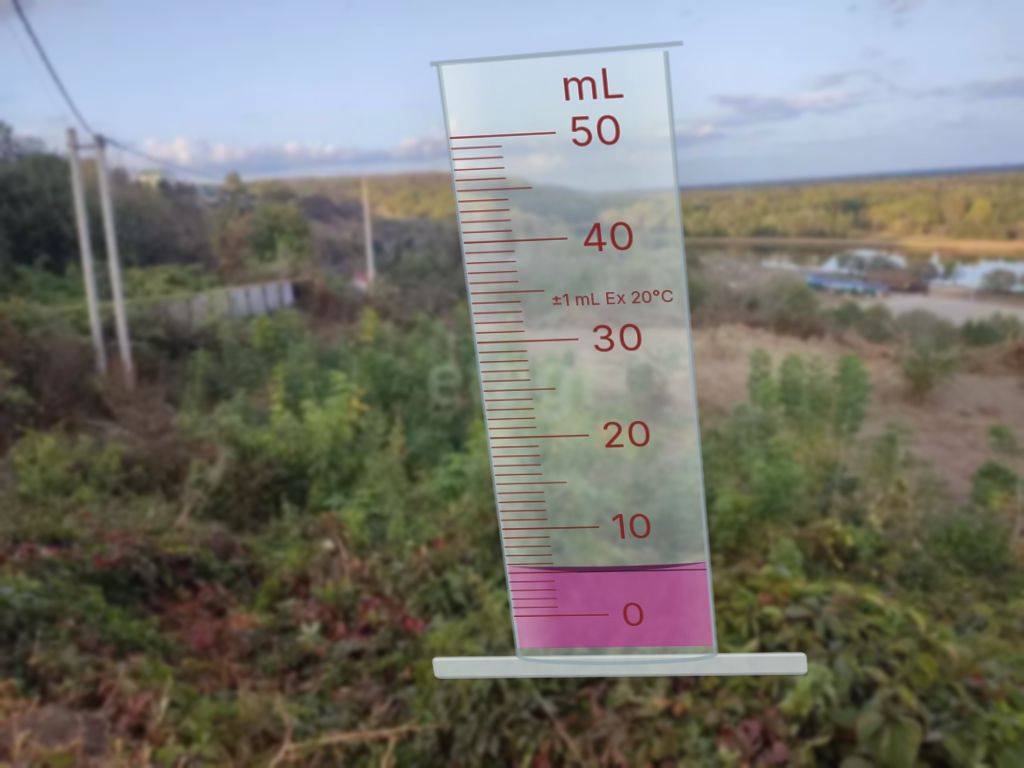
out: **5** mL
